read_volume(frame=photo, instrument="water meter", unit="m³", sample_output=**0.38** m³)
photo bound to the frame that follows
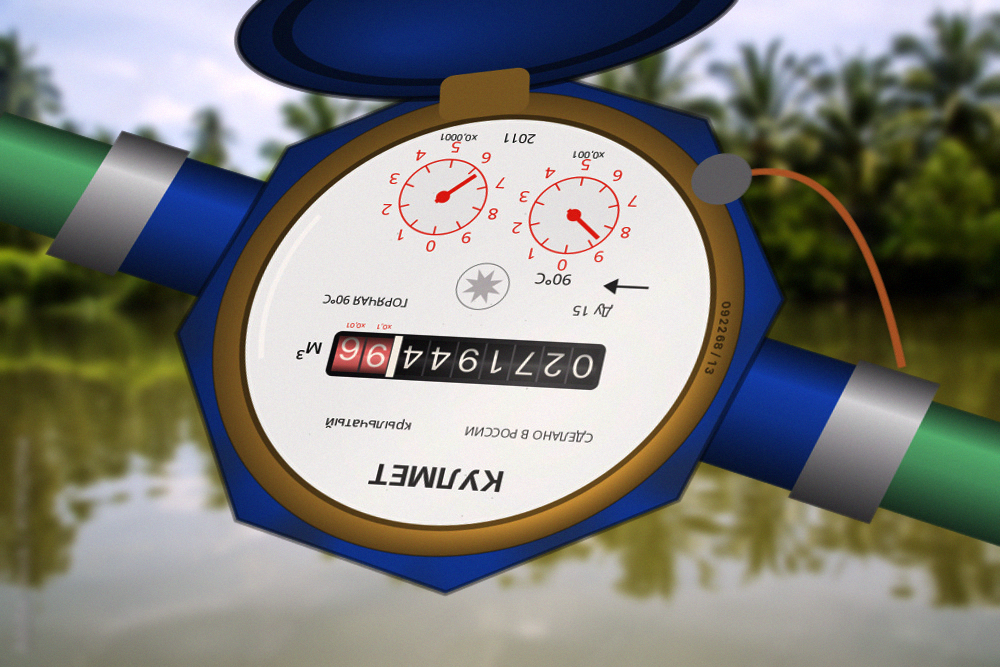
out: **271944.9586** m³
